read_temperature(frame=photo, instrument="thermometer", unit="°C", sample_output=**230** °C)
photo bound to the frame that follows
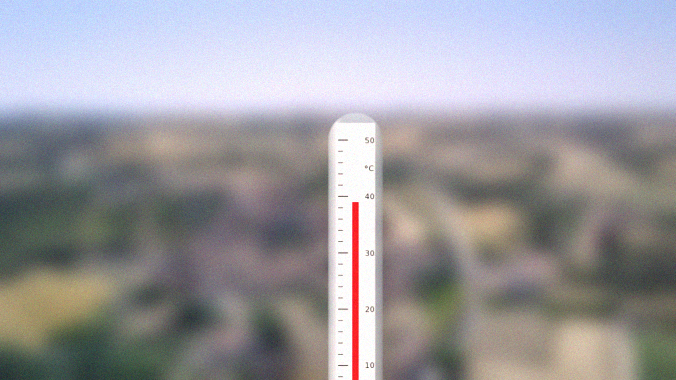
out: **39** °C
